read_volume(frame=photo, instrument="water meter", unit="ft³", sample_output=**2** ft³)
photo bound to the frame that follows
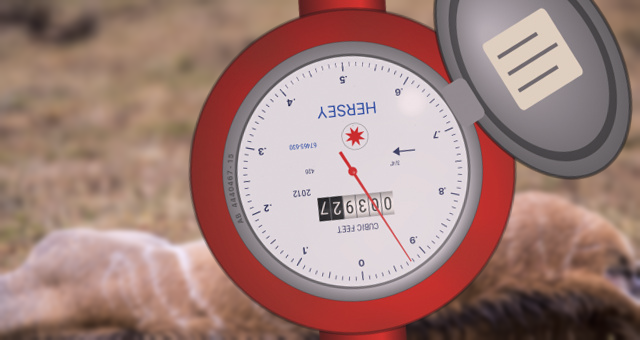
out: **3926.92** ft³
